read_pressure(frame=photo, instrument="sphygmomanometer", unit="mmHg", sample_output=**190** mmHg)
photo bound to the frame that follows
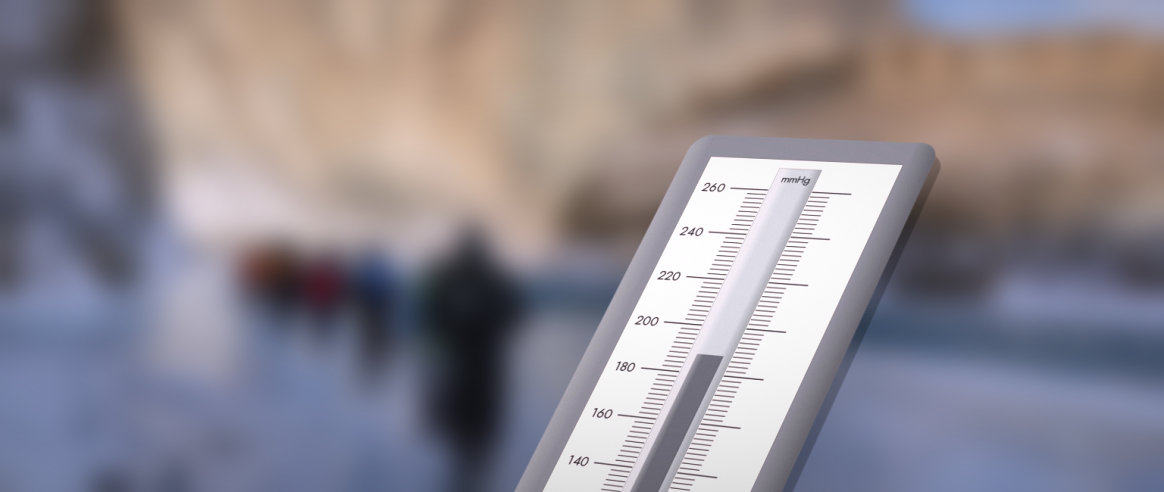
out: **188** mmHg
